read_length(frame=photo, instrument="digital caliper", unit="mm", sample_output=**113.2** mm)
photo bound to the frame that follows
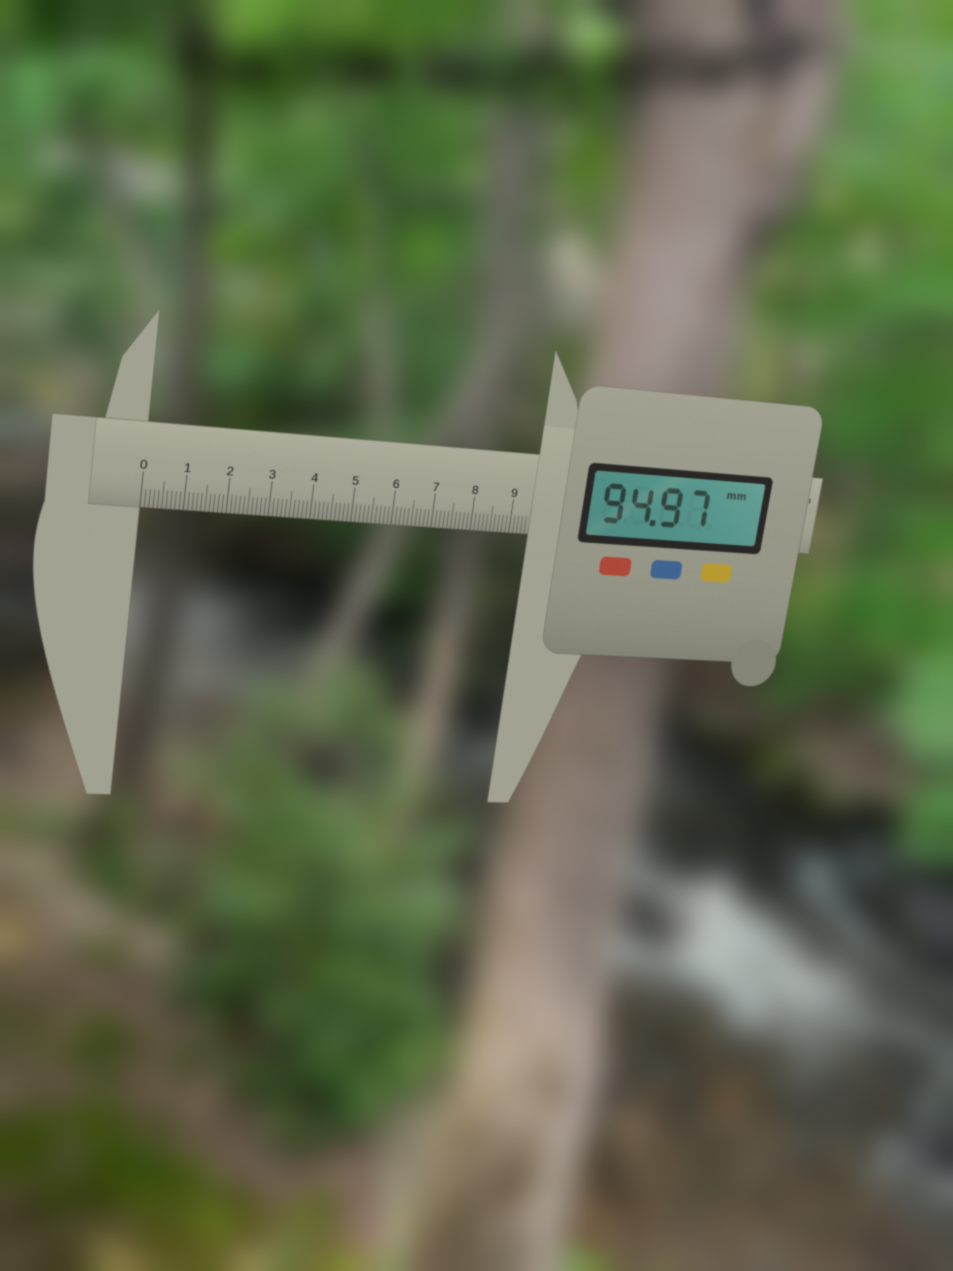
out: **94.97** mm
